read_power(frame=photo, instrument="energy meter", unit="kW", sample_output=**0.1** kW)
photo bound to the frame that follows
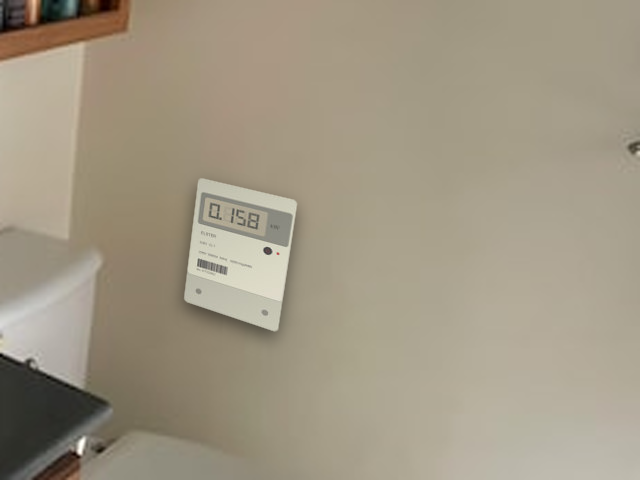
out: **0.158** kW
